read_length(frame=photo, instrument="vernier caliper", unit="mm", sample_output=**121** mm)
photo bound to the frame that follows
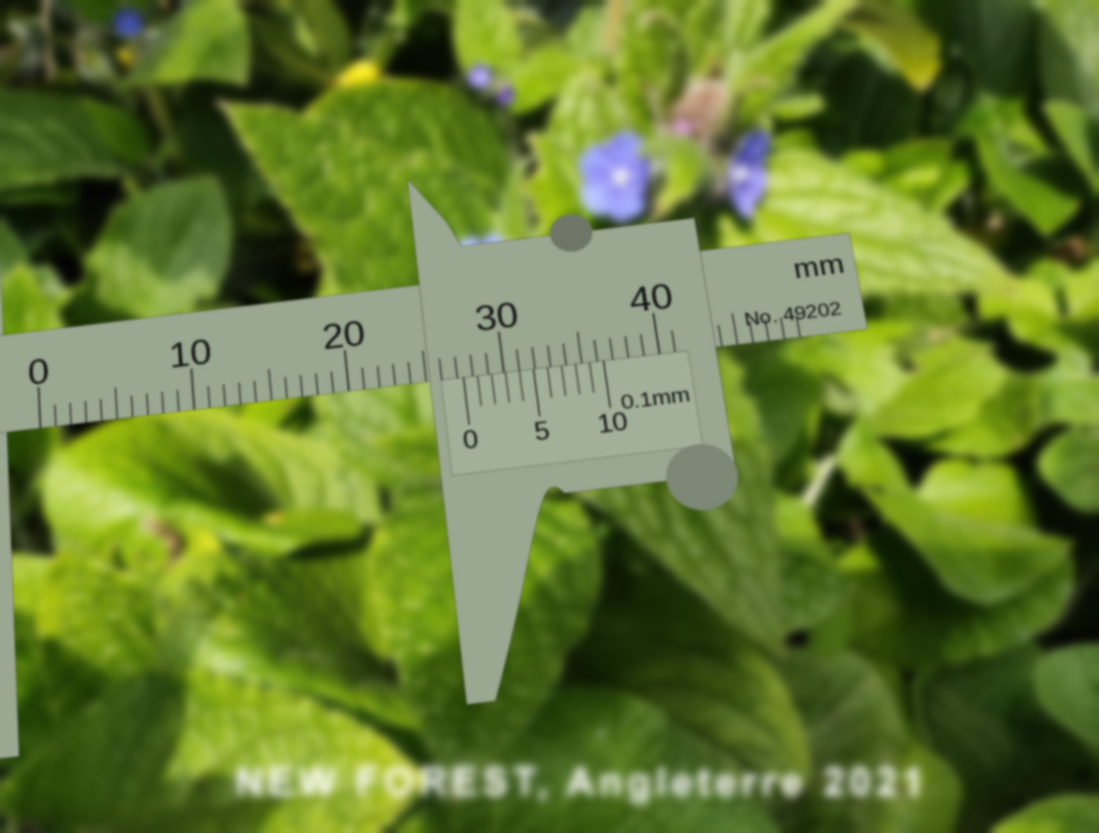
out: **27.4** mm
